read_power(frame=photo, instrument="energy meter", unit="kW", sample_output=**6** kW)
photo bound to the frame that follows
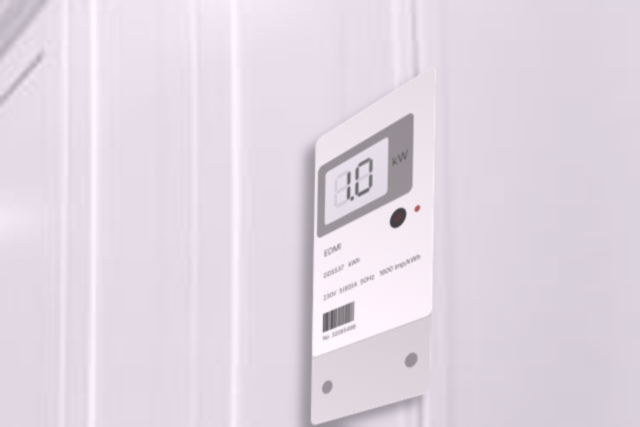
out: **1.0** kW
